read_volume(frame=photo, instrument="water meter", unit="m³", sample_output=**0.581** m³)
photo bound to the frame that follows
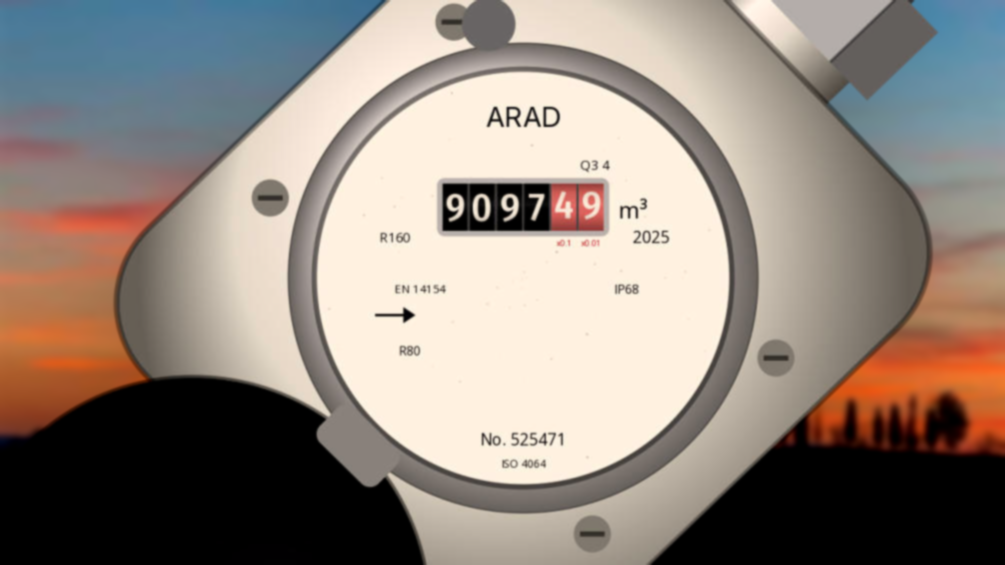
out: **9097.49** m³
